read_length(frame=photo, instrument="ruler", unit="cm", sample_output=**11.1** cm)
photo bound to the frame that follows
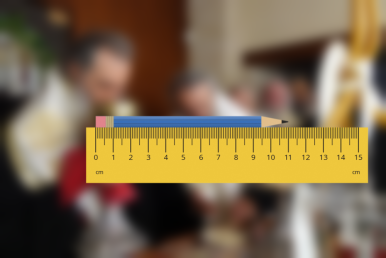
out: **11** cm
